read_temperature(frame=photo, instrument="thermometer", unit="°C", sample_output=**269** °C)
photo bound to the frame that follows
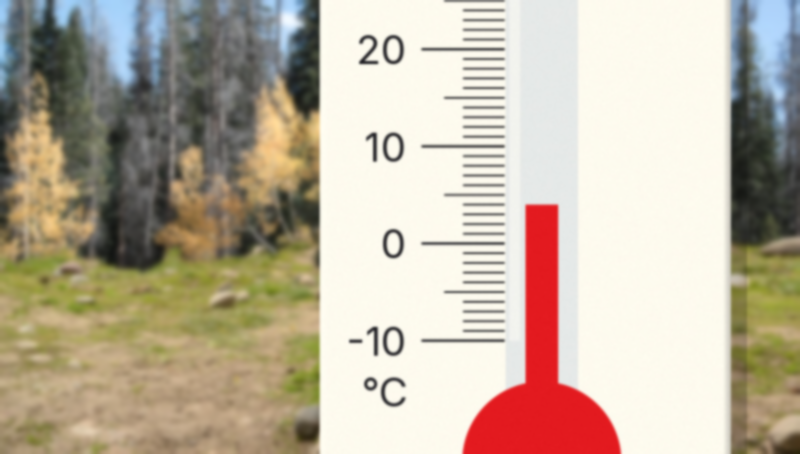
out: **4** °C
